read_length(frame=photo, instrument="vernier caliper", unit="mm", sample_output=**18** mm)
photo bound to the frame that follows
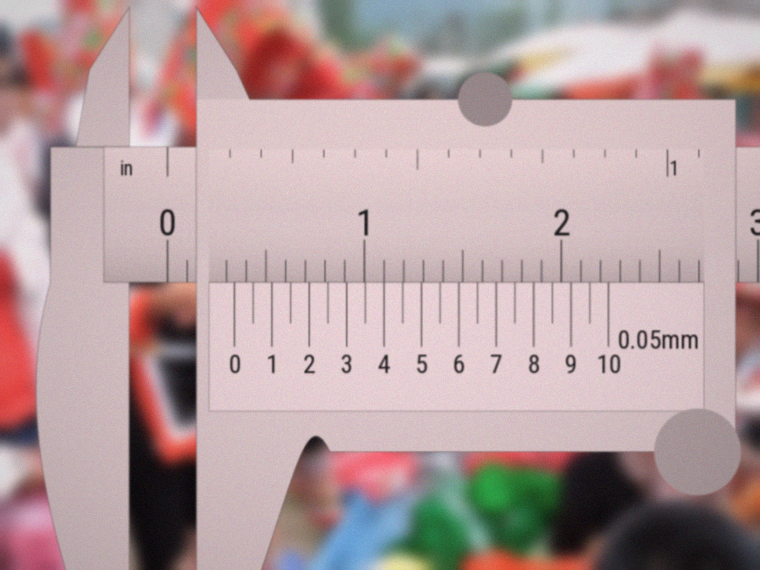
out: **3.4** mm
